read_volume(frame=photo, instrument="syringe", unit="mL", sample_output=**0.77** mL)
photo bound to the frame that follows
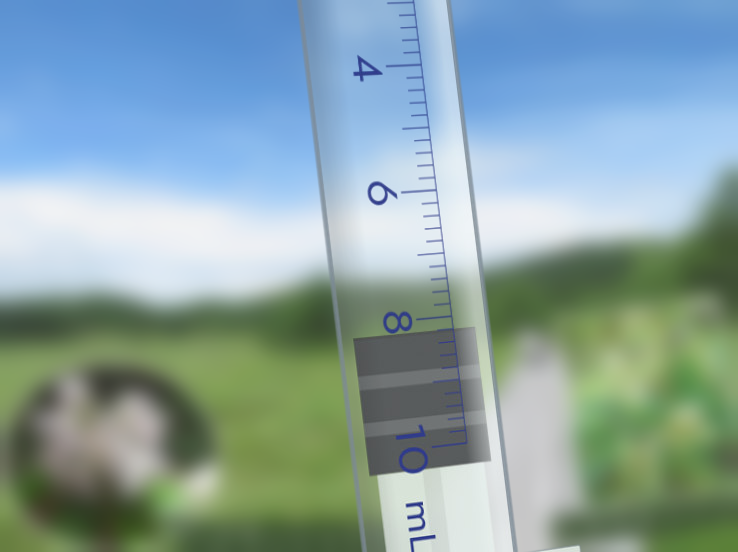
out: **8.2** mL
